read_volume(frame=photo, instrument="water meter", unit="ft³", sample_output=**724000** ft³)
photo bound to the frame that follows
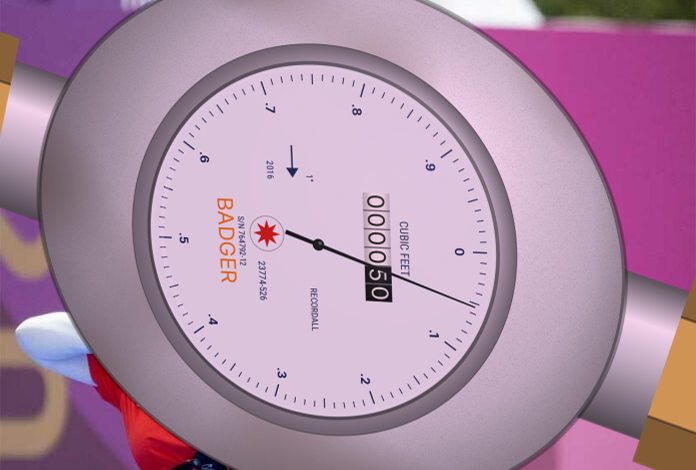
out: **50.05** ft³
